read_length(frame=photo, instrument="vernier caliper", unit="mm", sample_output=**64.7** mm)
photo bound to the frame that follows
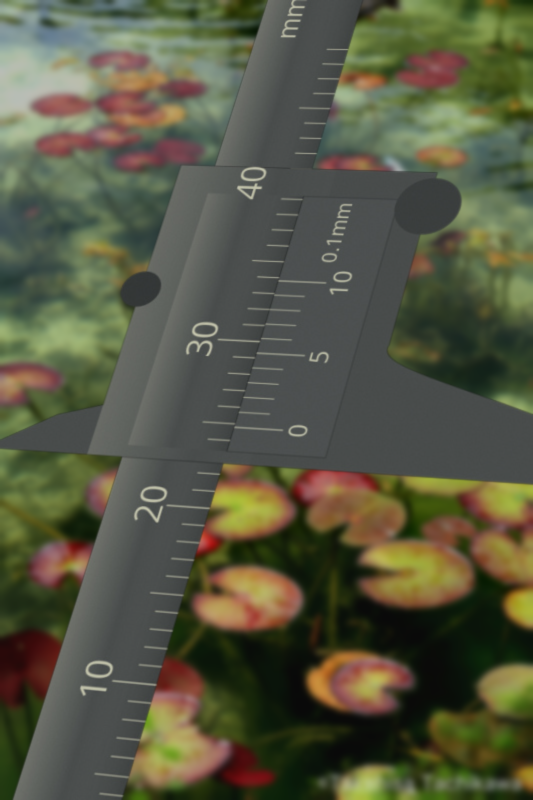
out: **24.8** mm
